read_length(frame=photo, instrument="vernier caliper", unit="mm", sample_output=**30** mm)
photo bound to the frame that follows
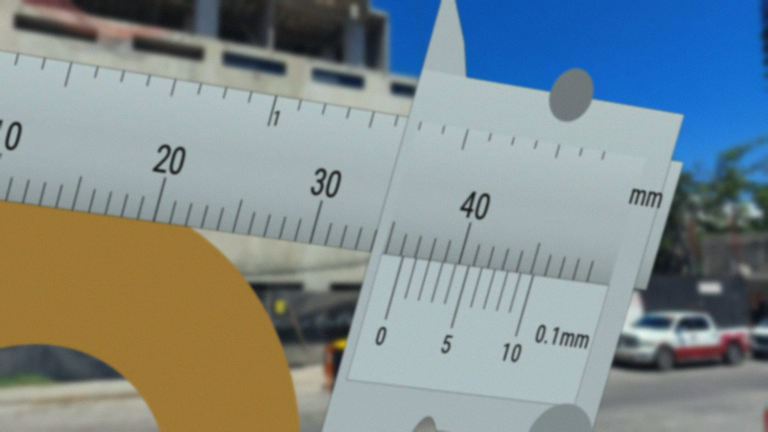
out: **36.2** mm
